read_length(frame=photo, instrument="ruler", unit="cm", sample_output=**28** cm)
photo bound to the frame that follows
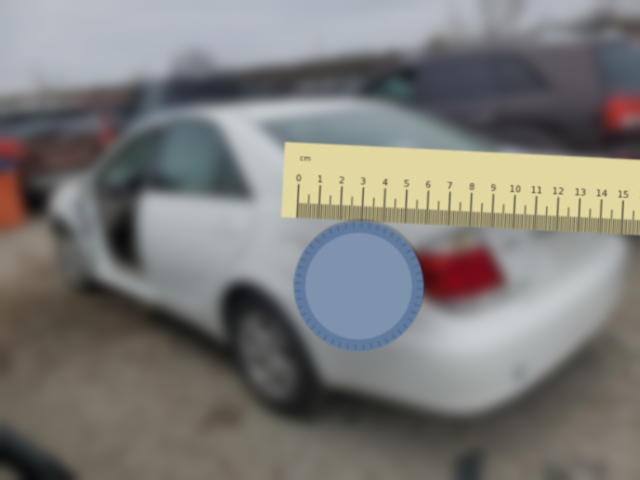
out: **6** cm
